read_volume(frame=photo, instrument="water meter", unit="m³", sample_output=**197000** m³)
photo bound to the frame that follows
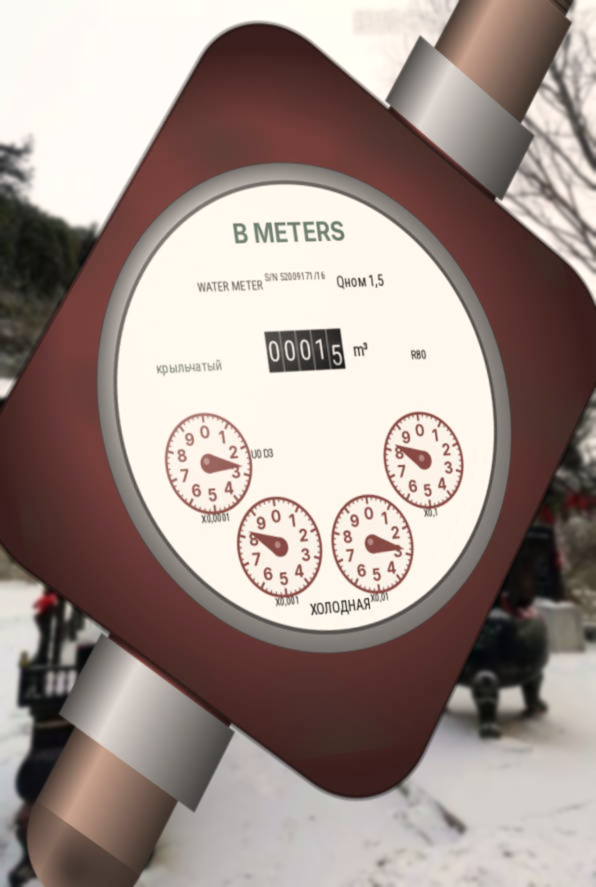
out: **14.8282** m³
